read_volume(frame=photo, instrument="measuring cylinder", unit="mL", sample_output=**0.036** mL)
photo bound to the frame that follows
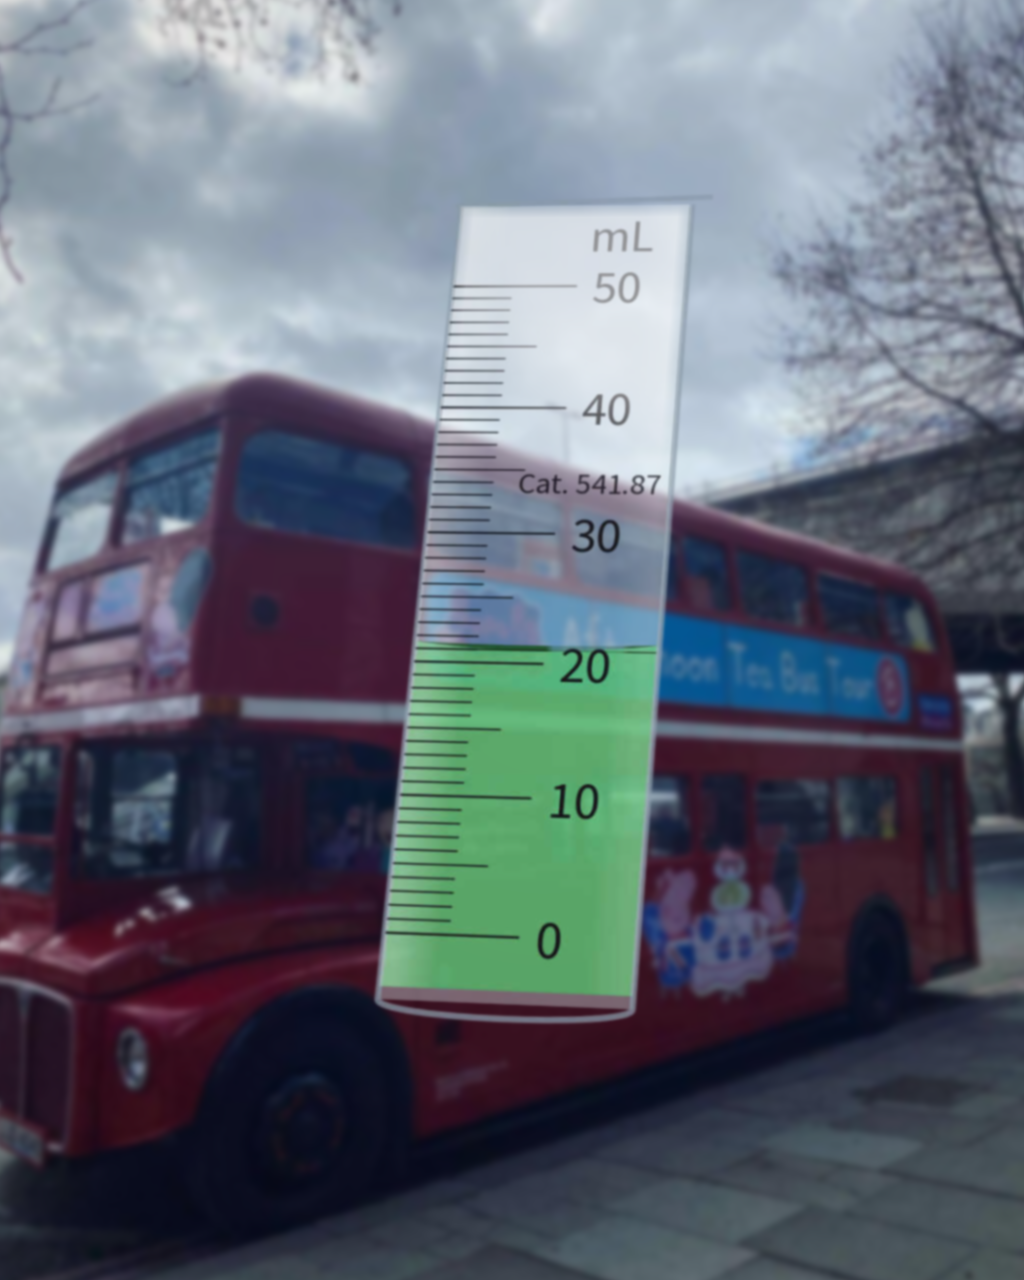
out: **21** mL
